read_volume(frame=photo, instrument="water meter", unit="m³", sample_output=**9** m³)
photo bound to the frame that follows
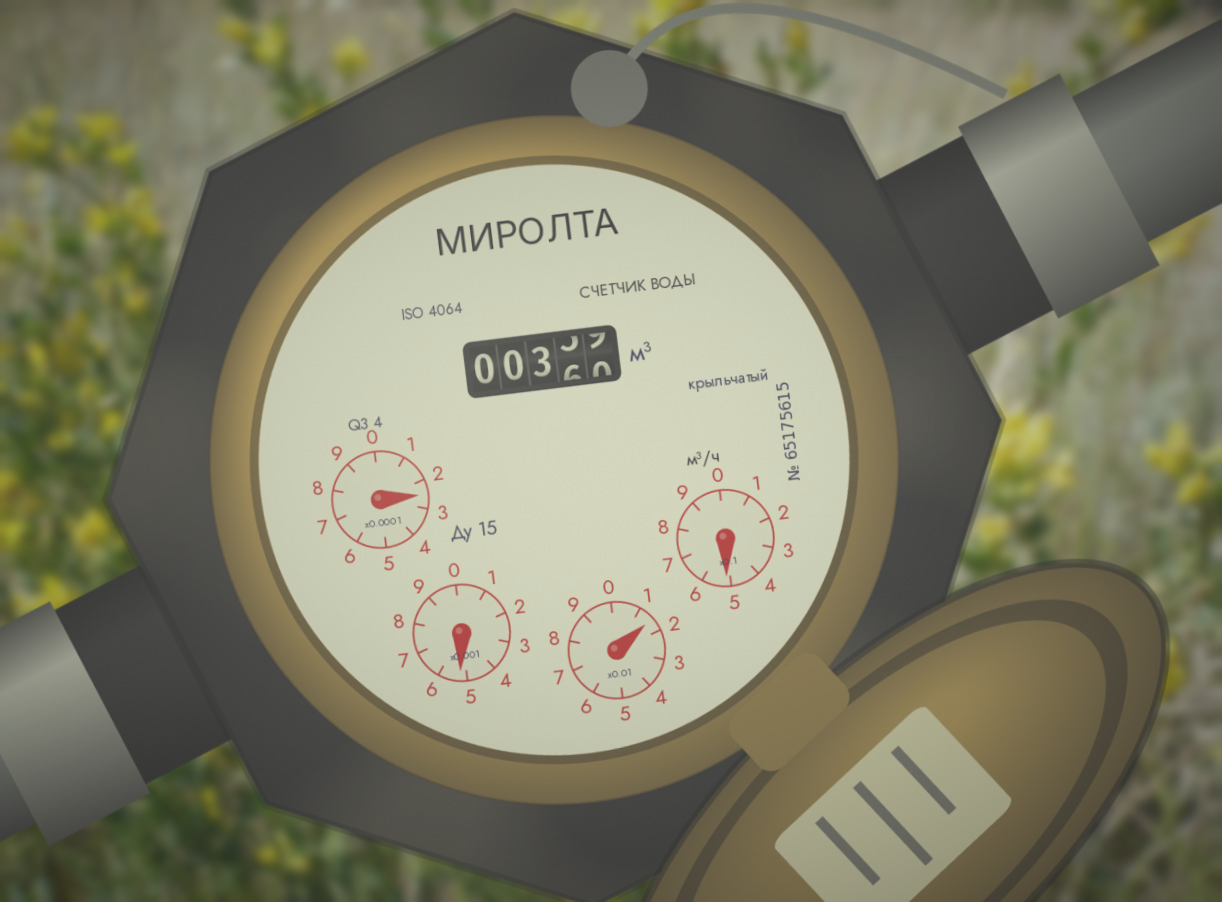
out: **359.5152** m³
